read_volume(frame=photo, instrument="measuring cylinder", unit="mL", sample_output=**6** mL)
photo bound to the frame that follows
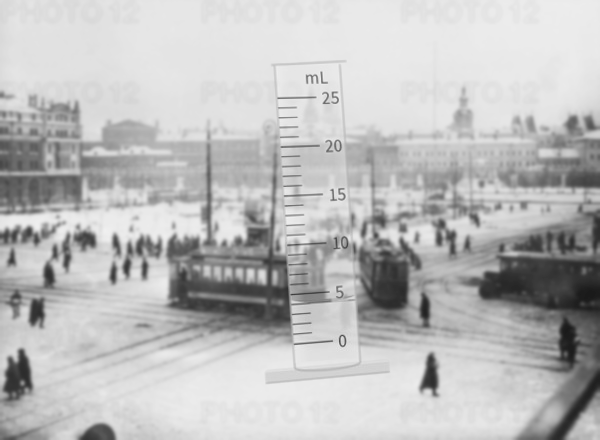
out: **4** mL
